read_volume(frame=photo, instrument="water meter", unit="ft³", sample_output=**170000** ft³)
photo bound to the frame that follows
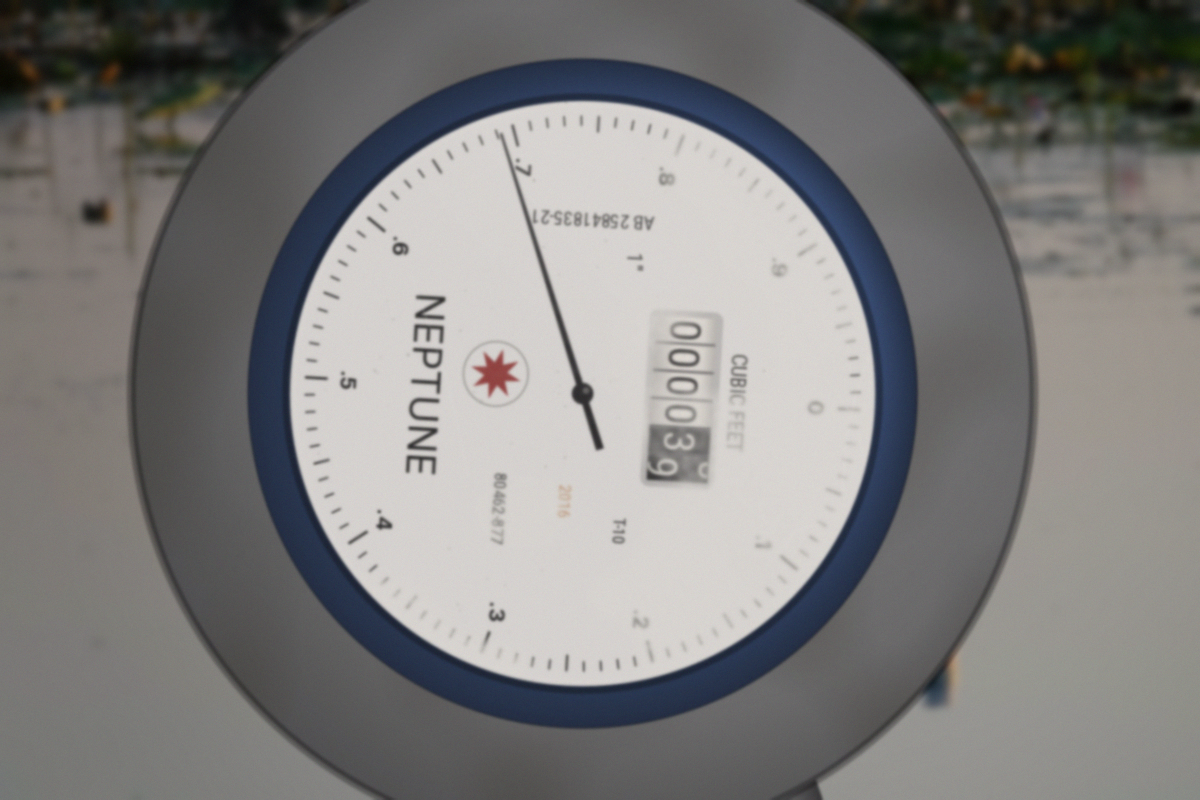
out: **38.69** ft³
